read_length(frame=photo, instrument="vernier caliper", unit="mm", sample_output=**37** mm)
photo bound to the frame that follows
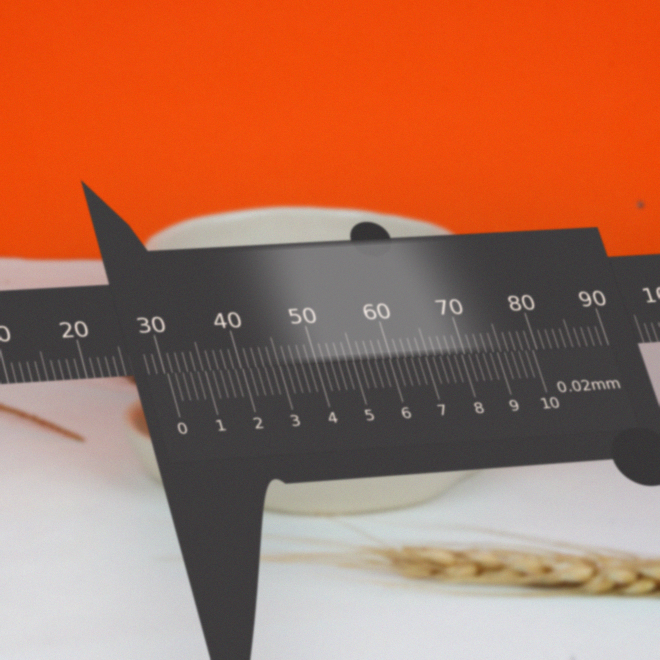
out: **30.4** mm
